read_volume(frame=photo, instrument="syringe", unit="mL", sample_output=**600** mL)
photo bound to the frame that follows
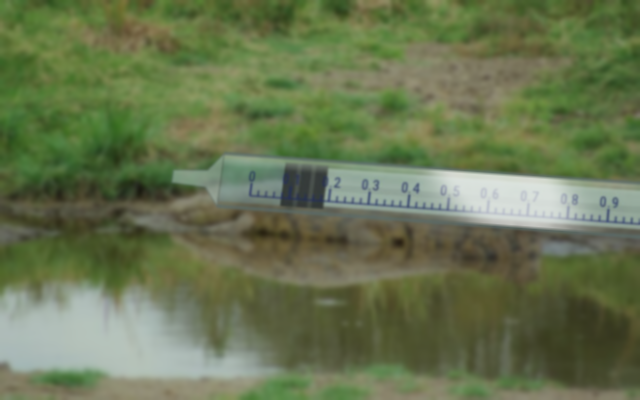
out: **0.08** mL
